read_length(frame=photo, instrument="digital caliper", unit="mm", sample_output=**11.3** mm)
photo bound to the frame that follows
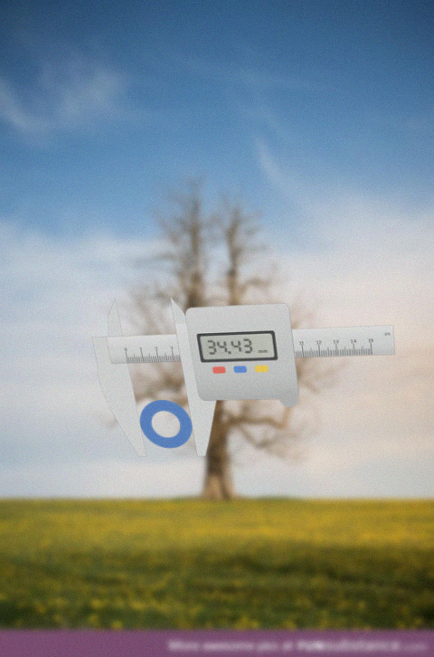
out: **34.43** mm
